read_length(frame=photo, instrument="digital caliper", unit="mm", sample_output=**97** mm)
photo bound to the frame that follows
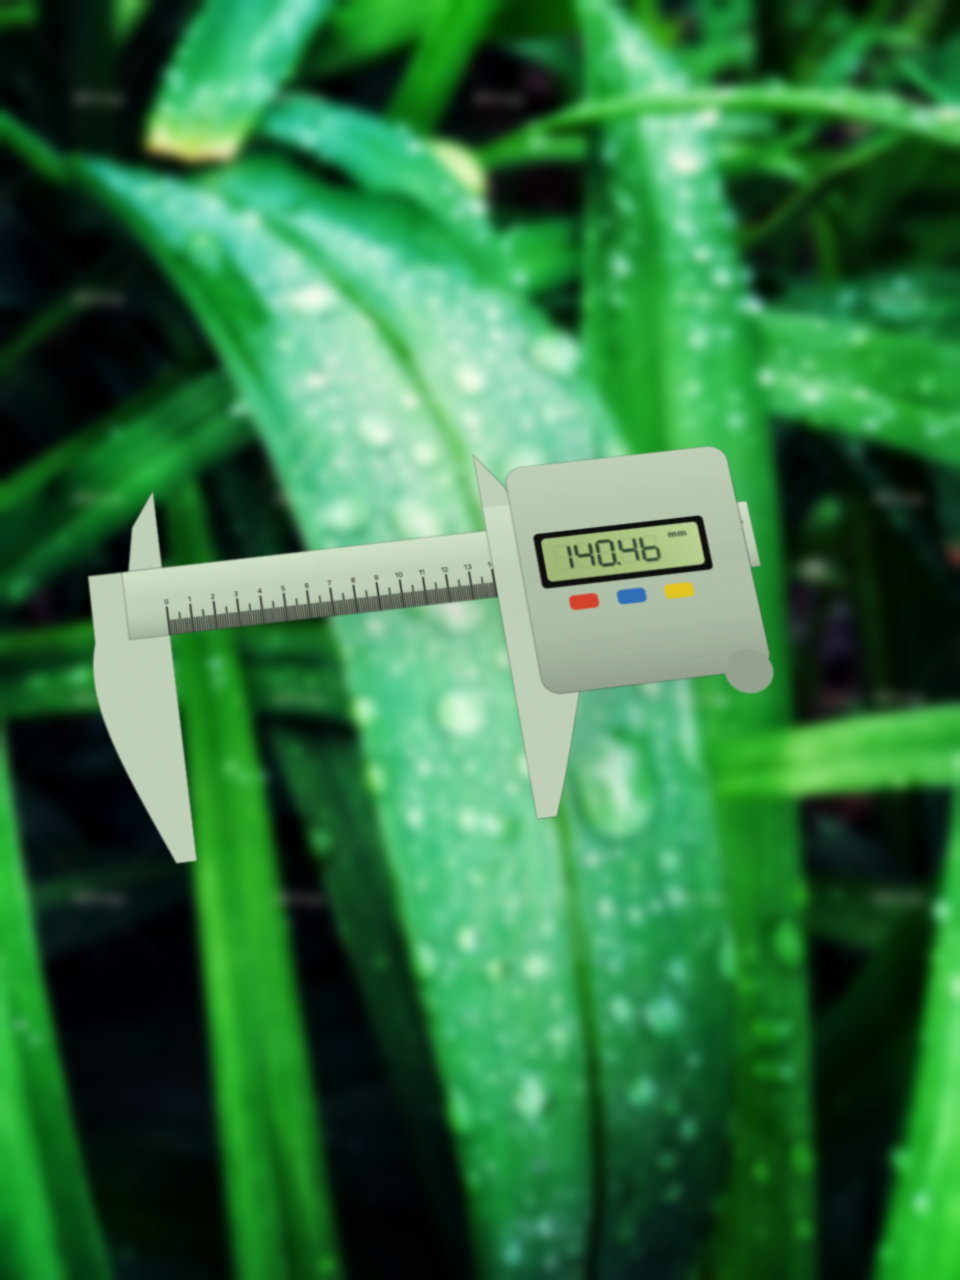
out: **140.46** mm
